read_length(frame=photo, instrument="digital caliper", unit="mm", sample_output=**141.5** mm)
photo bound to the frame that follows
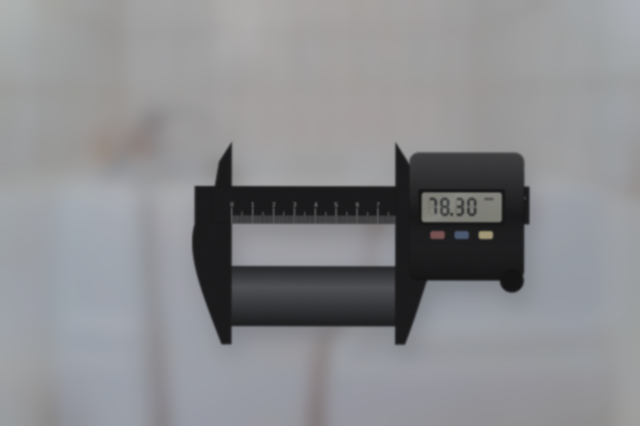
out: **78.30** mm
